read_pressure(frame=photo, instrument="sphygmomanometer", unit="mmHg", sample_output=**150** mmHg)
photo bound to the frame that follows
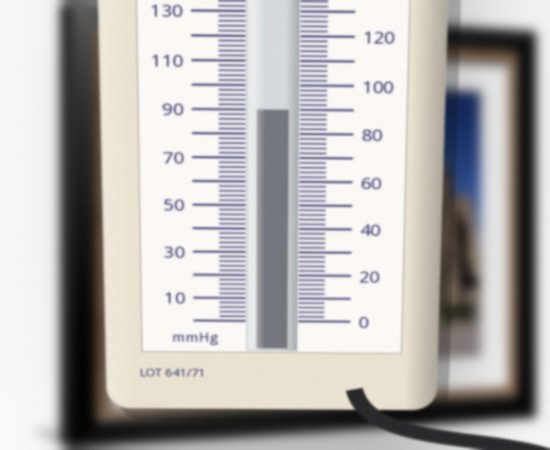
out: **90** mmHg
